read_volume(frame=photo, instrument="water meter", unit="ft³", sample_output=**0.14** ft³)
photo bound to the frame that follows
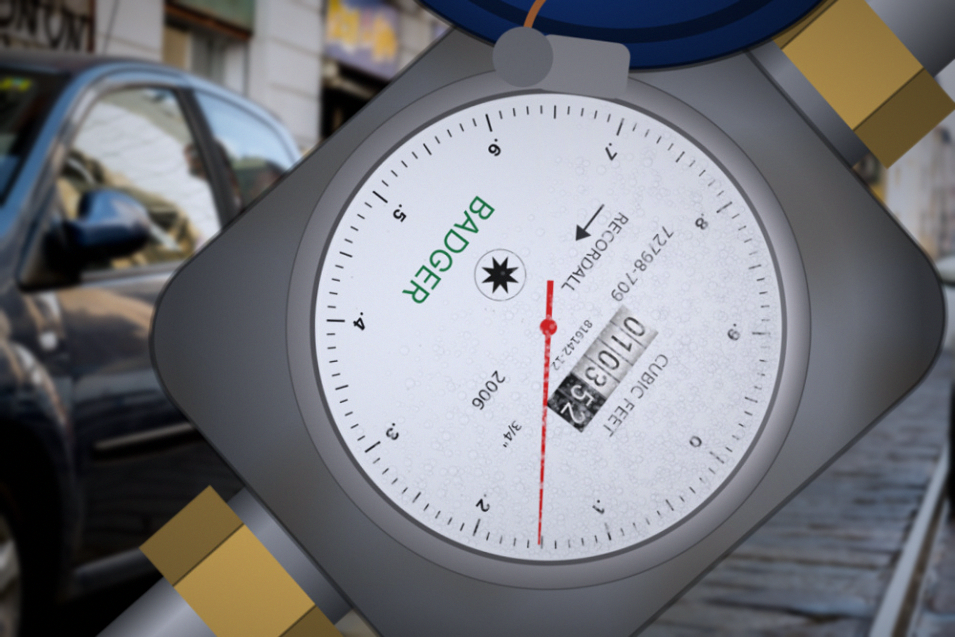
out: **10352.15** ft³
